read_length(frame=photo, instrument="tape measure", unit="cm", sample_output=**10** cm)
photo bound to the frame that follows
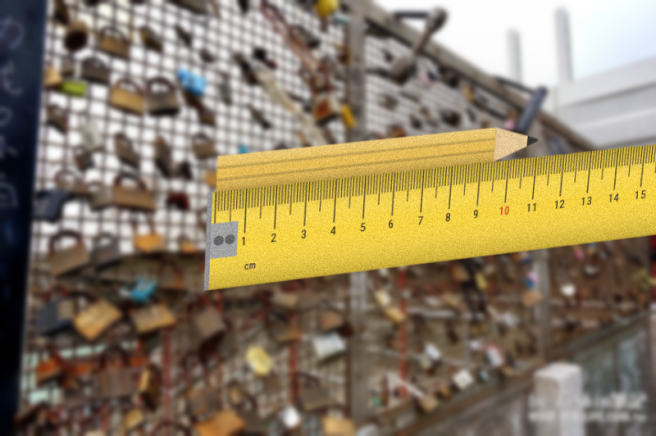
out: **11** cm
